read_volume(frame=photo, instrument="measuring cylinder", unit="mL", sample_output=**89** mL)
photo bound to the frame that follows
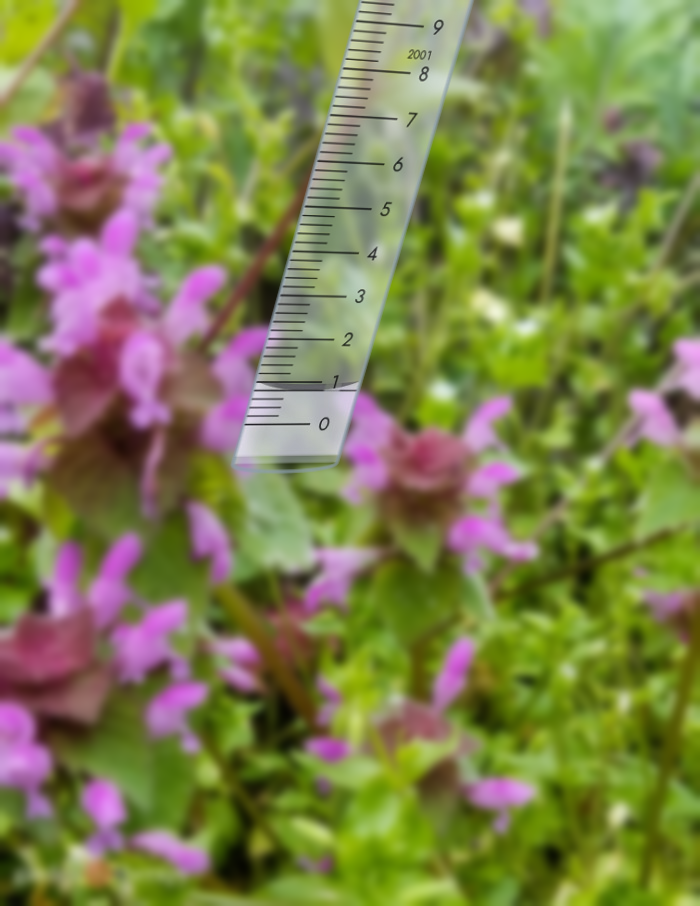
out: **0.8** mL
